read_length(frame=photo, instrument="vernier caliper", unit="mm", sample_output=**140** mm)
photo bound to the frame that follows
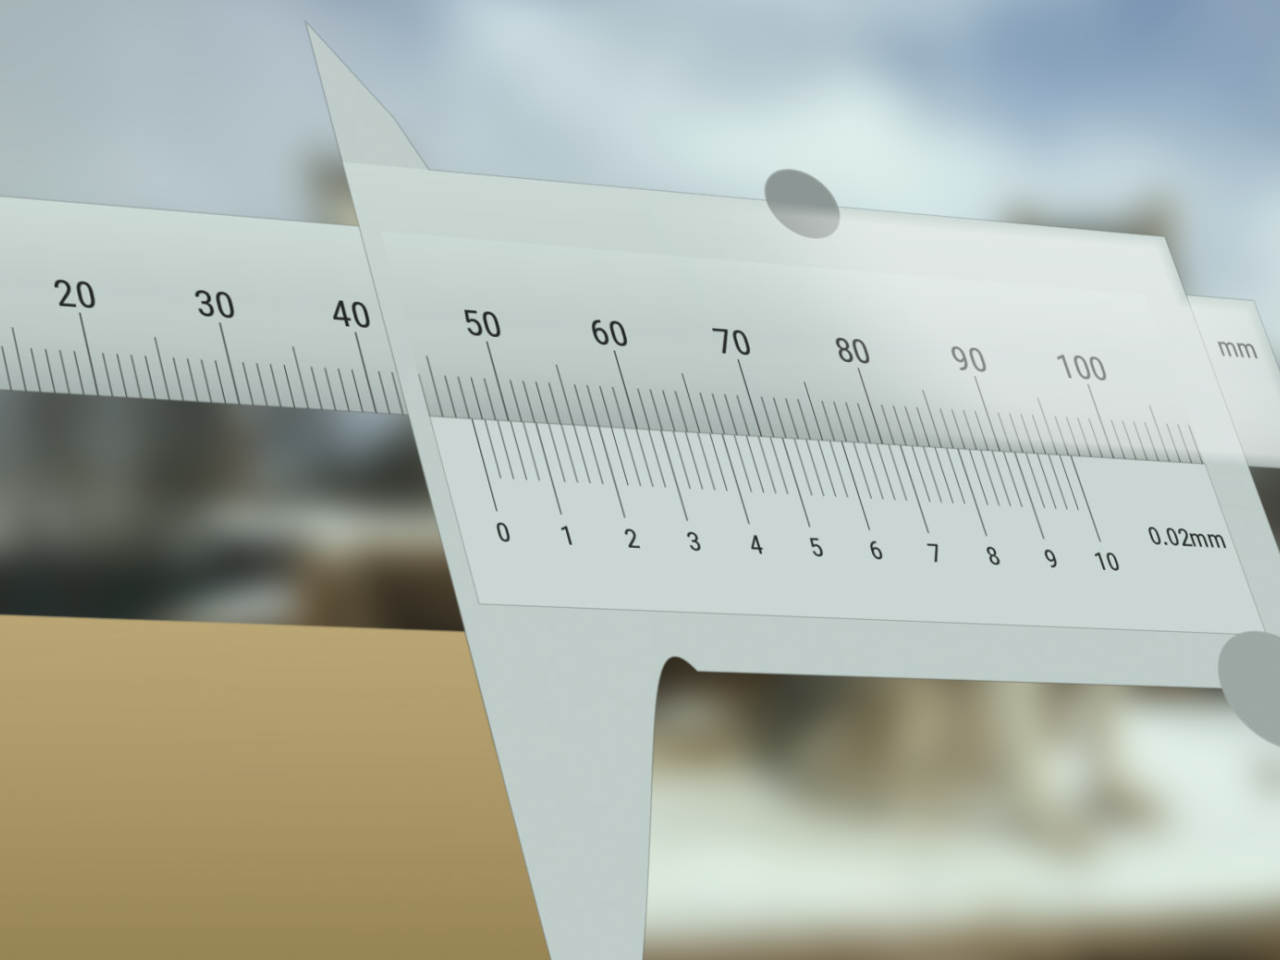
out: **47.2** mm
